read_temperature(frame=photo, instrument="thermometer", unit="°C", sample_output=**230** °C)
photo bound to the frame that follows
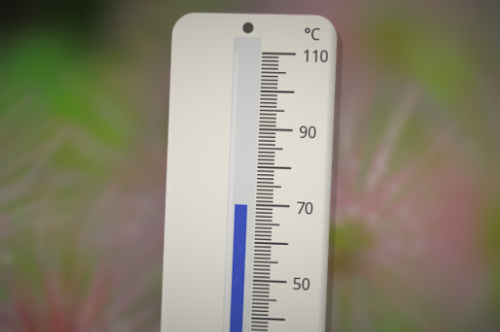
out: **70** °C
